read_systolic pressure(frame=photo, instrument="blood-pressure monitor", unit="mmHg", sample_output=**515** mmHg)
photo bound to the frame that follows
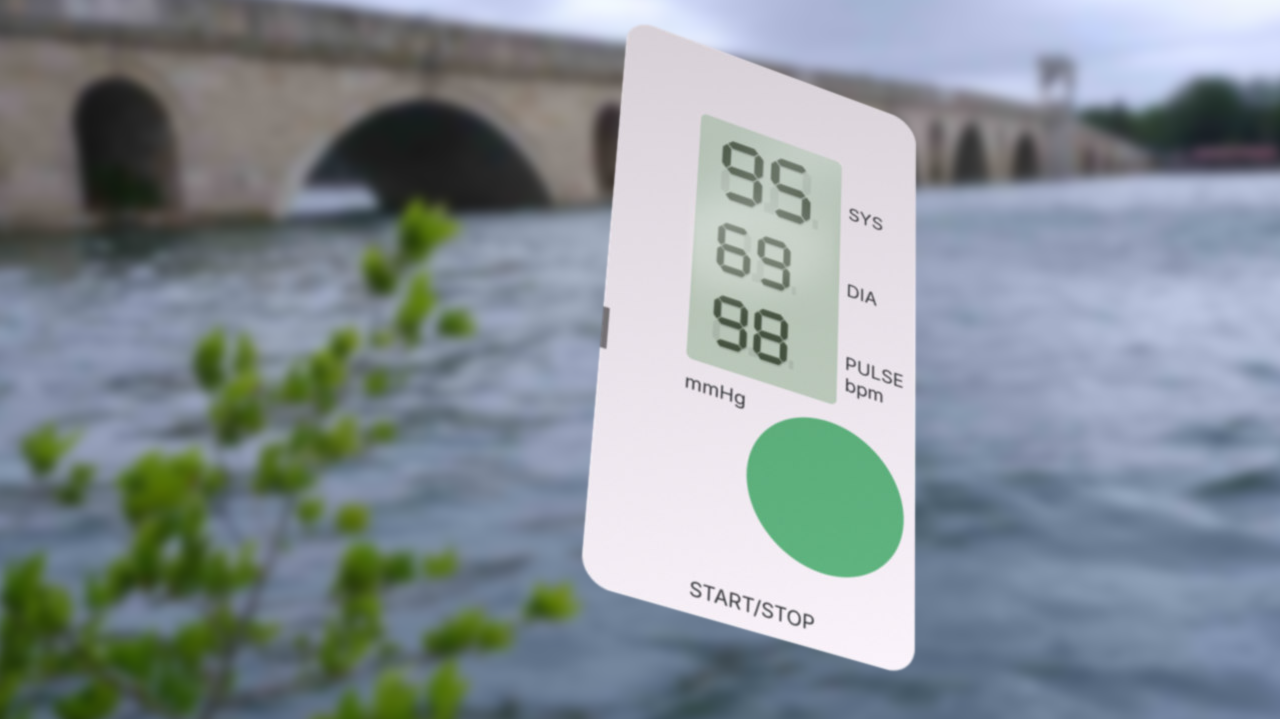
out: **95** mmHg
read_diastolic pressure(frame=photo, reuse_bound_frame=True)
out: **69** mmHg
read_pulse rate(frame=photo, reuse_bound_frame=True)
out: **98** bpm
